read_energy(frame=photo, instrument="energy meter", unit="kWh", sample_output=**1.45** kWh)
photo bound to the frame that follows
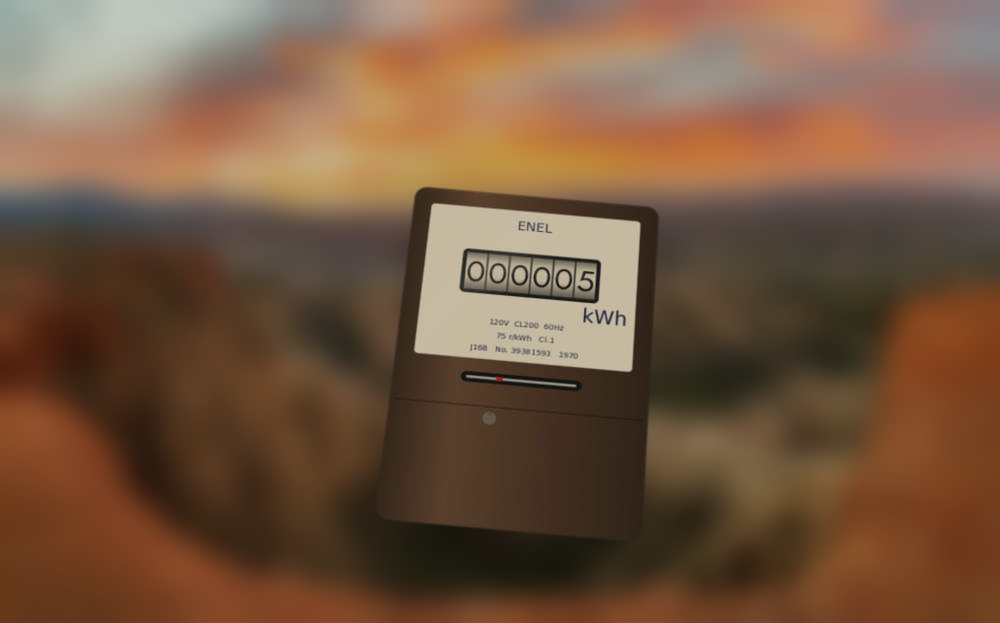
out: **5** kWh
